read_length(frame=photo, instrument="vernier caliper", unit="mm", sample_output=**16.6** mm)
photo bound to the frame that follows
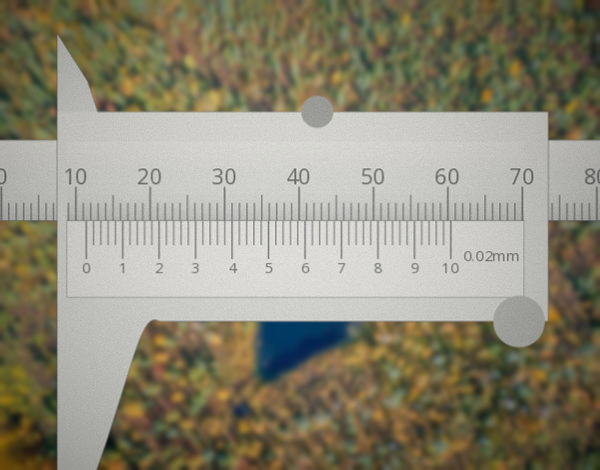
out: **11.4** mm
